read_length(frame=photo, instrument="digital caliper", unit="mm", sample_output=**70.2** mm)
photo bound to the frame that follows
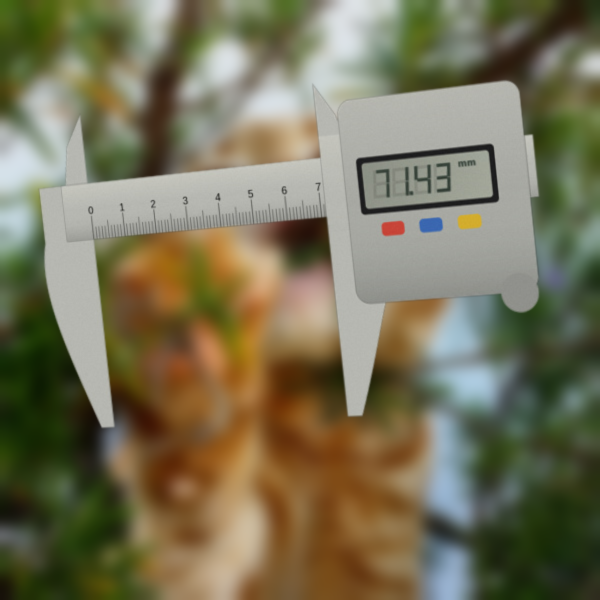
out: **71.43** mm
